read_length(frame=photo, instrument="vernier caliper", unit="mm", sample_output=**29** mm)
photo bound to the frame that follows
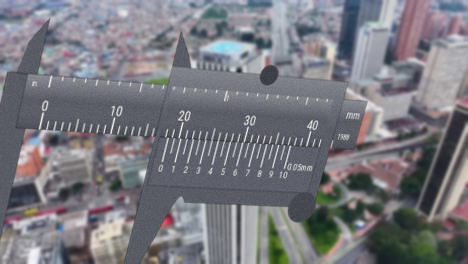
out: **18.4** mm
